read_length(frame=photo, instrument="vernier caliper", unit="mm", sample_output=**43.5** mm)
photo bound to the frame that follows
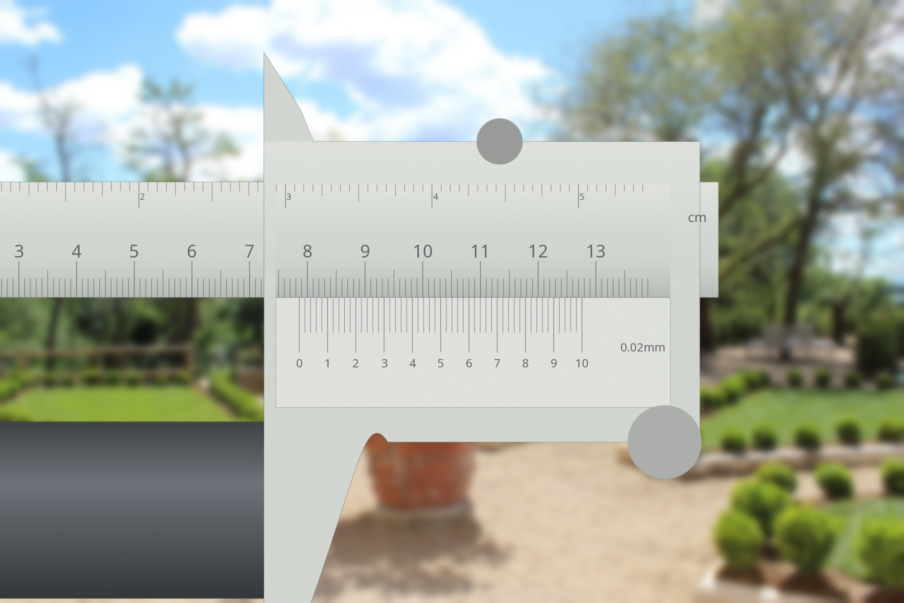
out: **78.6** mm
